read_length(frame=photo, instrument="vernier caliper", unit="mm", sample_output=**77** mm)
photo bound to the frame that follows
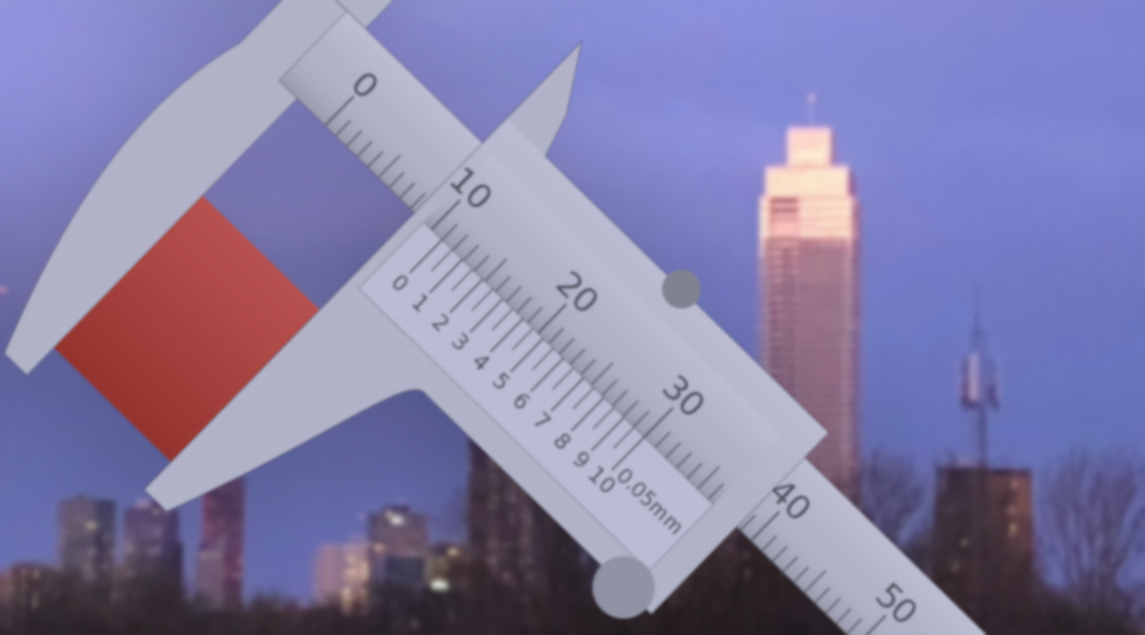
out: **11.0** mm
